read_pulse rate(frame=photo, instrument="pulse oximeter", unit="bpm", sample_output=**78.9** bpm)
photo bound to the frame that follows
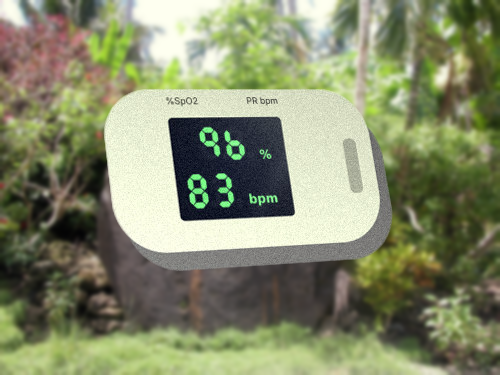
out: **83** bpm
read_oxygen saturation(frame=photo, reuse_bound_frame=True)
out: **96** %
